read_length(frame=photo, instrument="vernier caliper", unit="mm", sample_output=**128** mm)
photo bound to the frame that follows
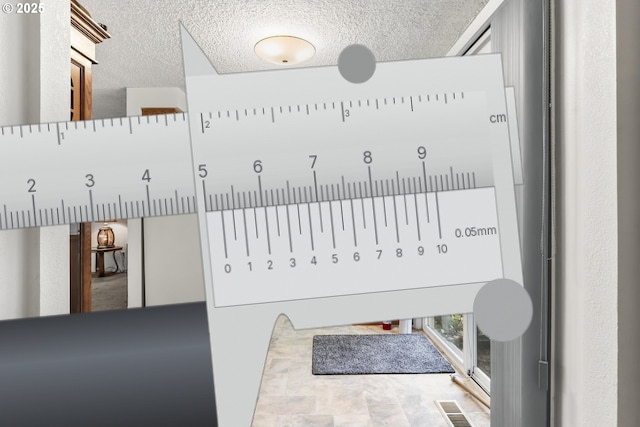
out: **52.8** mm
